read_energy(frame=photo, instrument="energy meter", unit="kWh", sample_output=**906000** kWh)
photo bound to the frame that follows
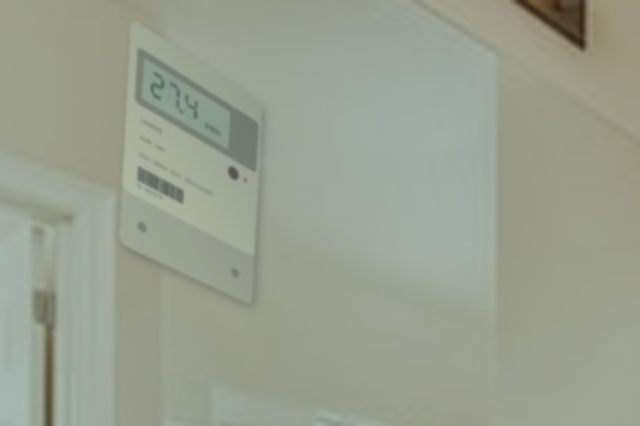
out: **27.4** kWh
